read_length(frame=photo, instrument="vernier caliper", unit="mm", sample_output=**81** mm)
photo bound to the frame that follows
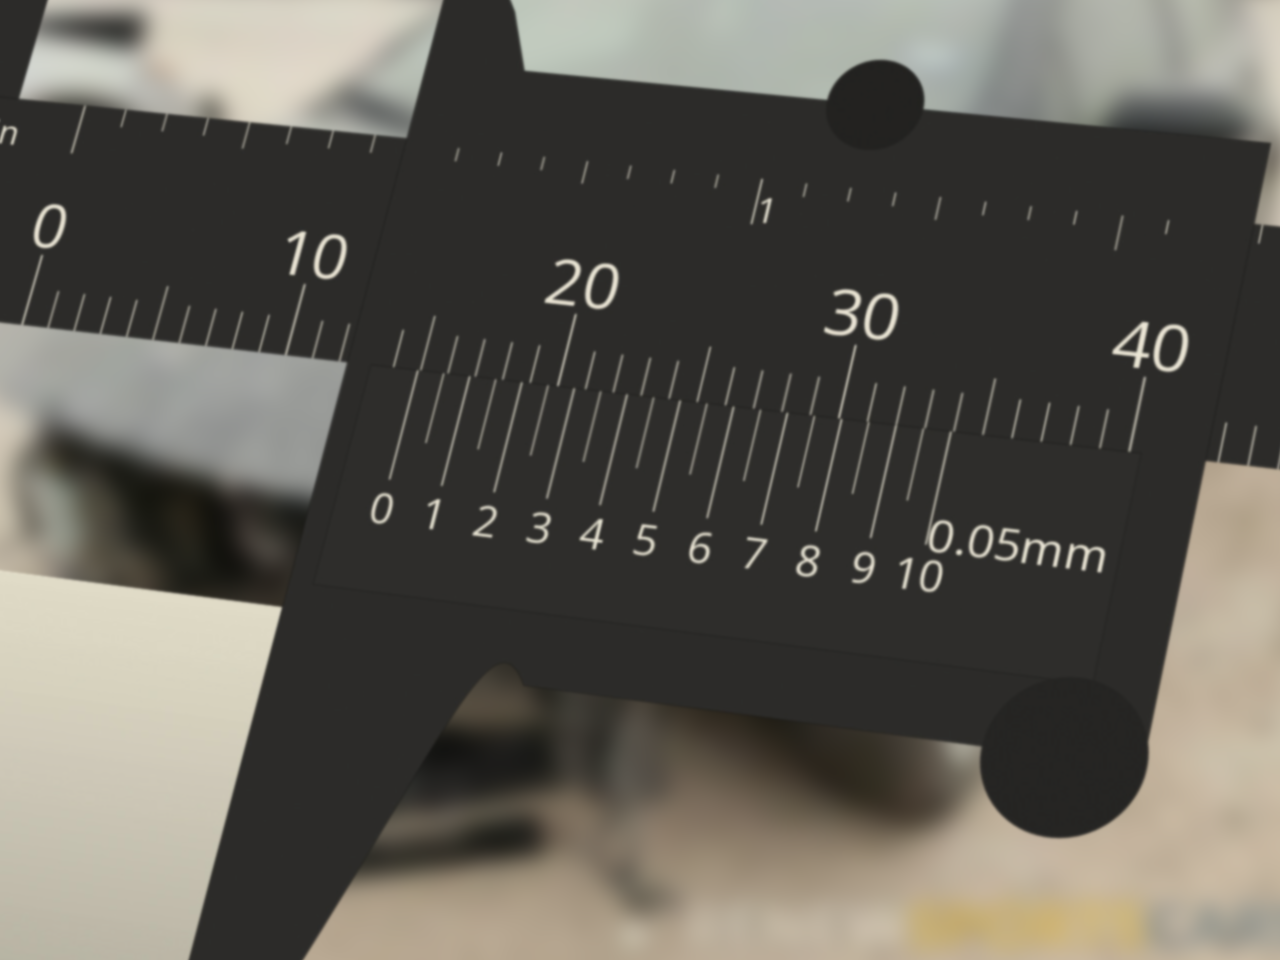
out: **14.9** mm
